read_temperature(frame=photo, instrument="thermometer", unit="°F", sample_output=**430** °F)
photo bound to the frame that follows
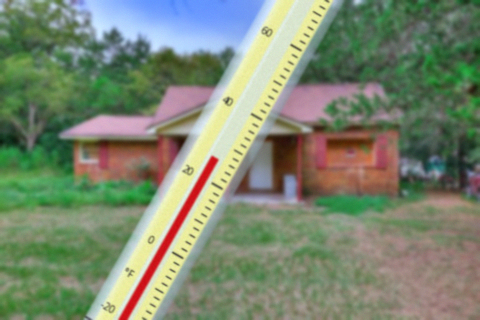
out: **26** °F
